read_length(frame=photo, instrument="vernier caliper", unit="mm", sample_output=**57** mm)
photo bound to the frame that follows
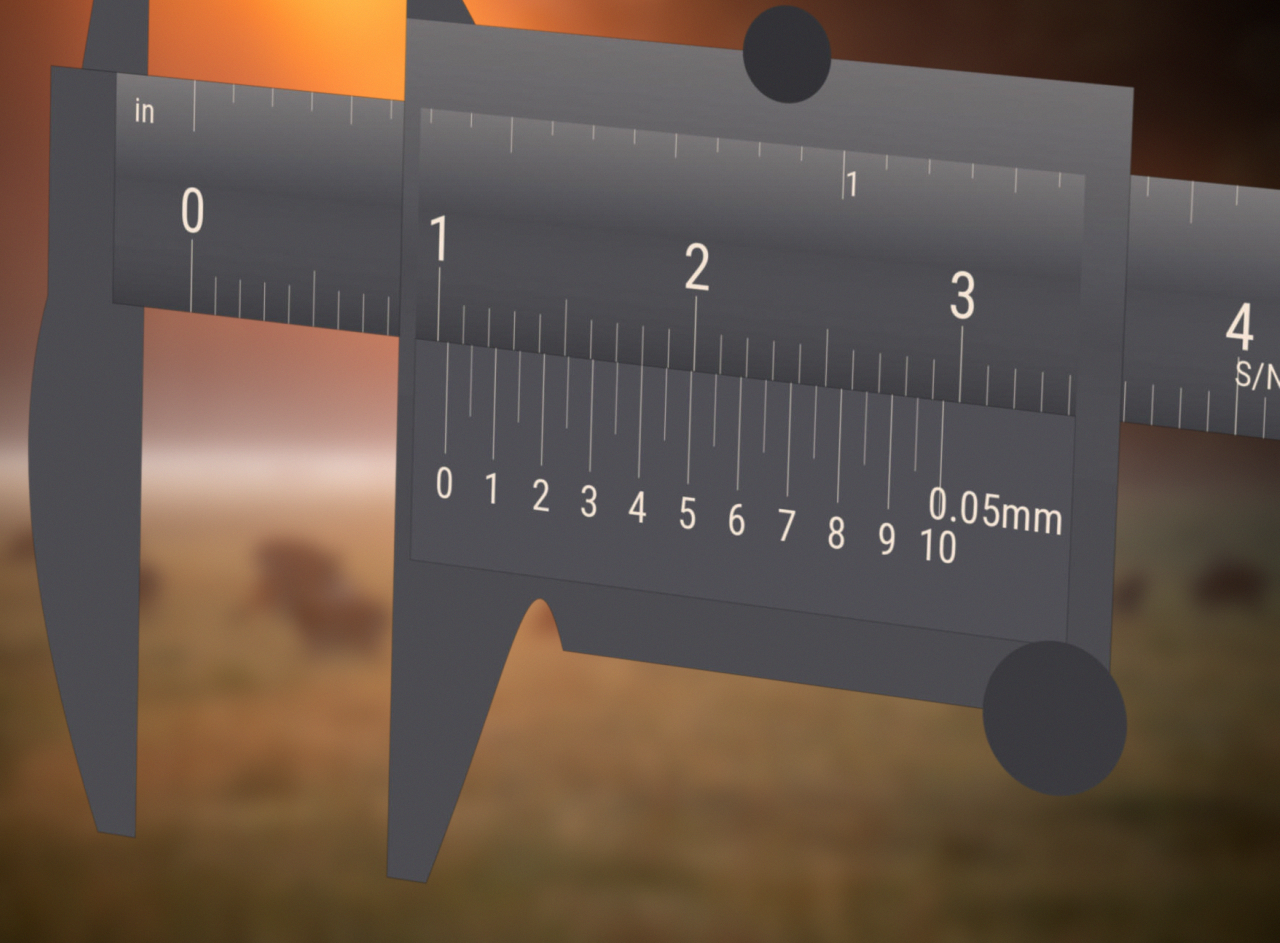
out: **10.40** mm
